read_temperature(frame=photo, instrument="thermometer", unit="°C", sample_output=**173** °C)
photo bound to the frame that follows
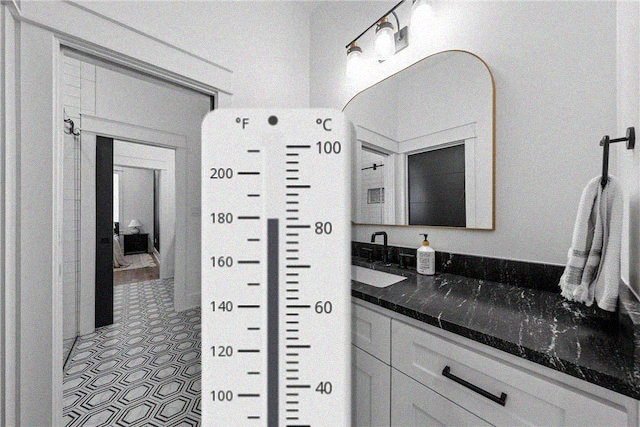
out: **82** °C
